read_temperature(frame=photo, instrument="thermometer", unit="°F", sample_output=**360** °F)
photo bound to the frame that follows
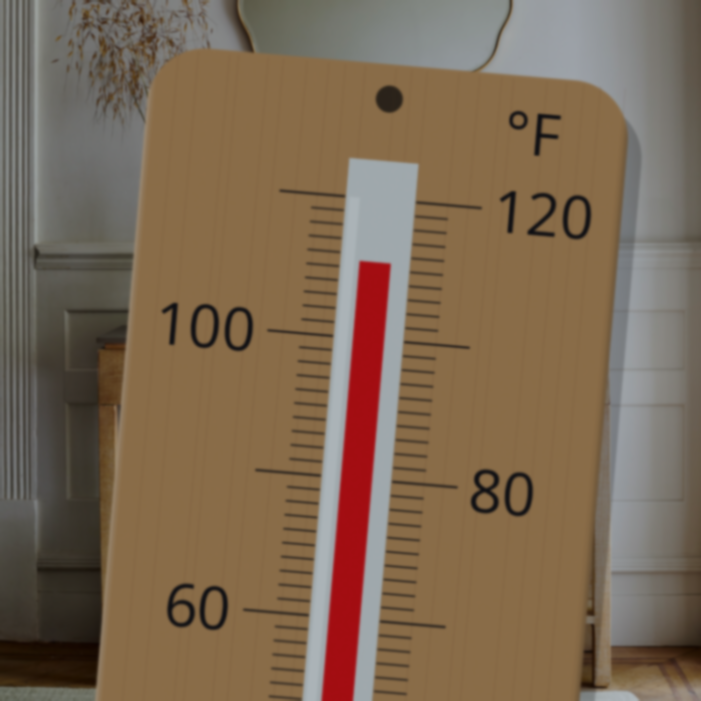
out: **111** °F
